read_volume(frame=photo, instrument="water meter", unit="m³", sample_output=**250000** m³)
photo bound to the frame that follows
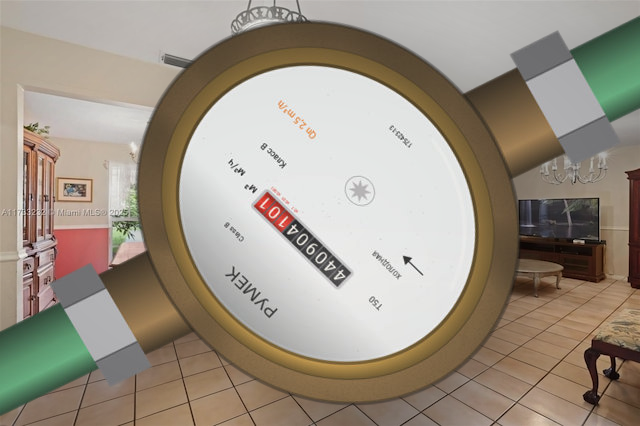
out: **440904.101** m³
